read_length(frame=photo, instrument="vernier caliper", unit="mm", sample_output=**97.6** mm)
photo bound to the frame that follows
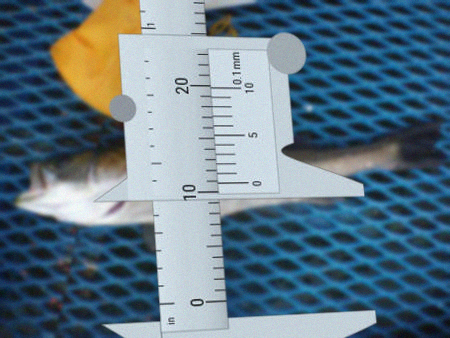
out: **10.8** mm
